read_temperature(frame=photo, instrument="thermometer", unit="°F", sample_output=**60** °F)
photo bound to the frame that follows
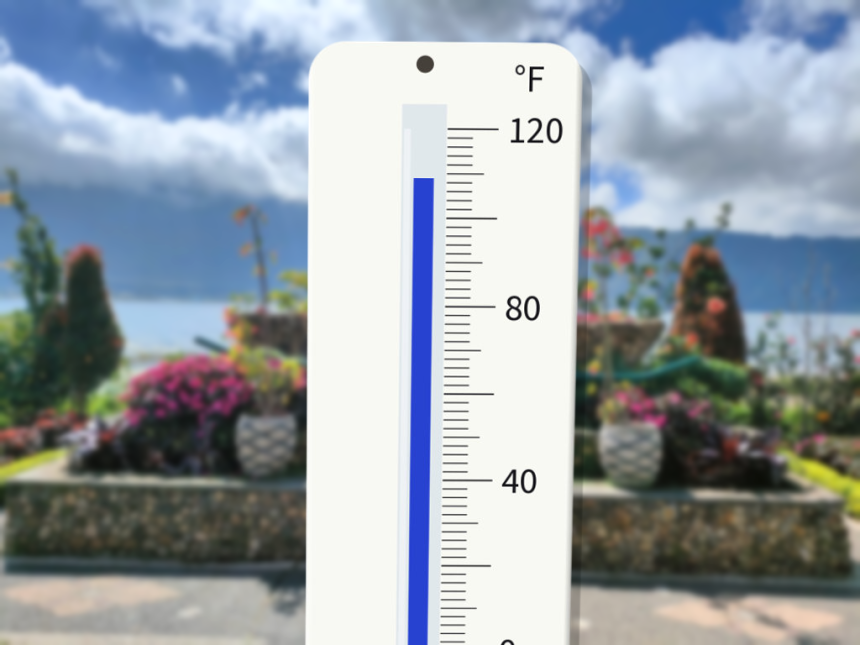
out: **109** °F
